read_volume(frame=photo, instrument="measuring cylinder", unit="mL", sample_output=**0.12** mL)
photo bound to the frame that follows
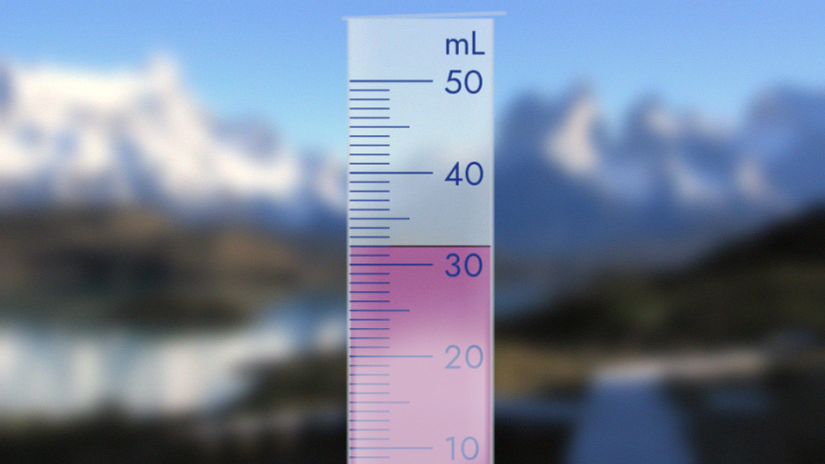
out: **32** mL
